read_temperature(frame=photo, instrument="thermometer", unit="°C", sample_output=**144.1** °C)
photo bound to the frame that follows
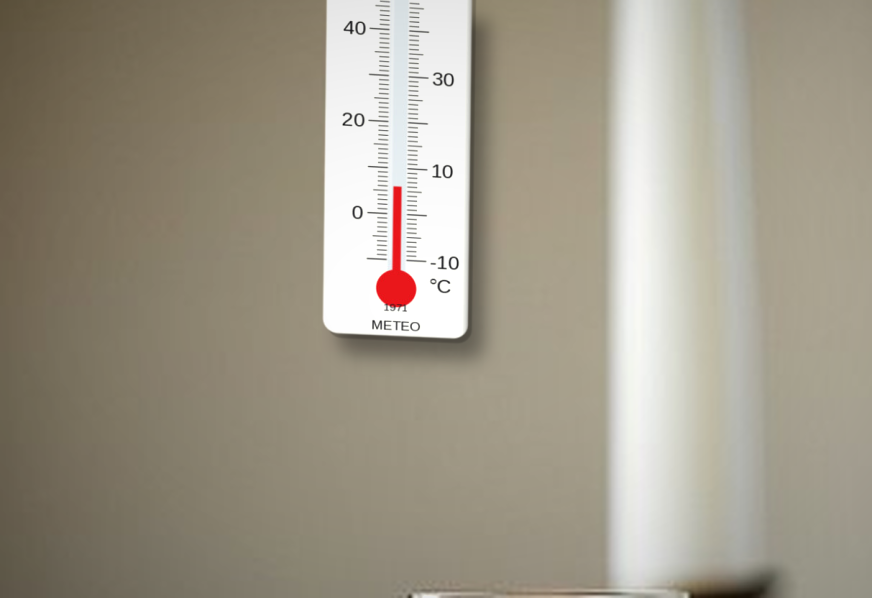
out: **6** °C
